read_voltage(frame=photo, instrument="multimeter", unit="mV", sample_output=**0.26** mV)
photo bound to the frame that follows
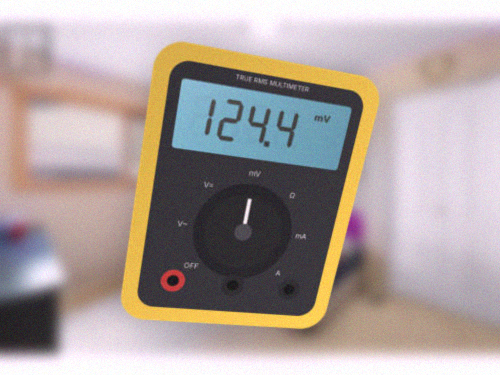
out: **124.4** mV
